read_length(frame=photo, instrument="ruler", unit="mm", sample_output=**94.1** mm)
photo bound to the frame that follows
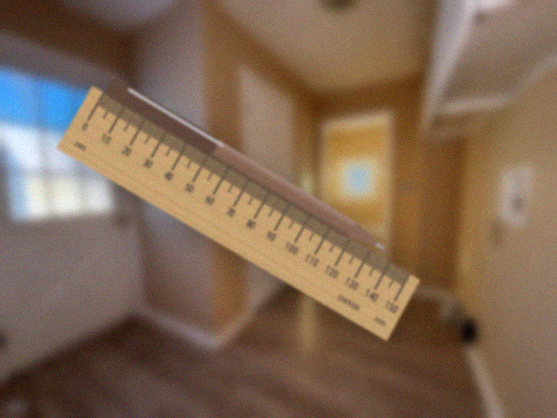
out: **135** mm
